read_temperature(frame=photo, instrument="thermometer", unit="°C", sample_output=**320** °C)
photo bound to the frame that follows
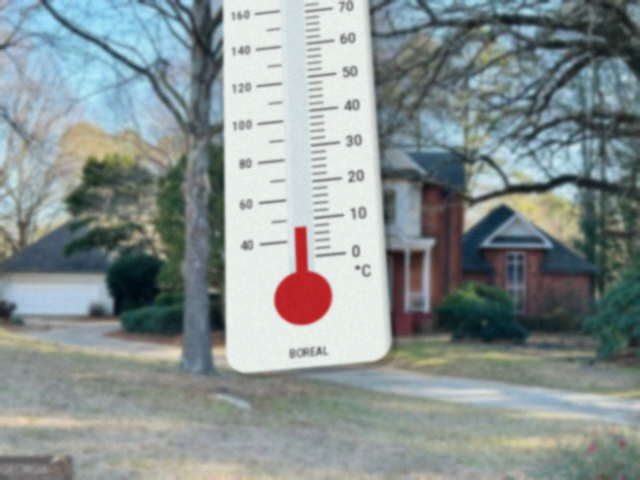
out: **8** °C
